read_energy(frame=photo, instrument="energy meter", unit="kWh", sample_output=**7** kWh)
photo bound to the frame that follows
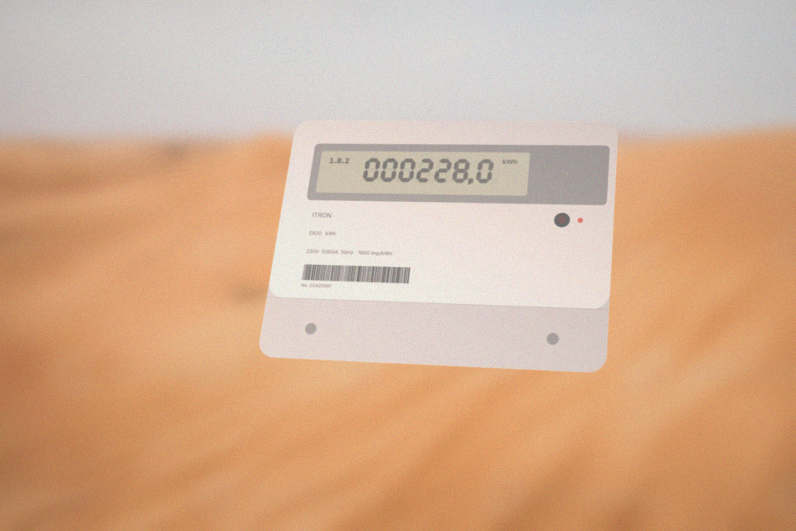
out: **228.0** kWh
